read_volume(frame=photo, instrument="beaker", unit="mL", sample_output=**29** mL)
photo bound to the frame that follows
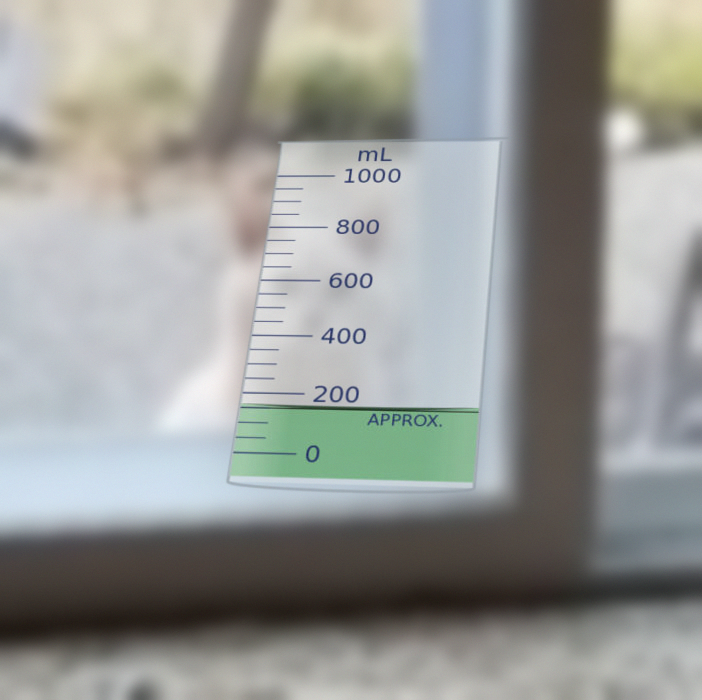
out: **150** mL
